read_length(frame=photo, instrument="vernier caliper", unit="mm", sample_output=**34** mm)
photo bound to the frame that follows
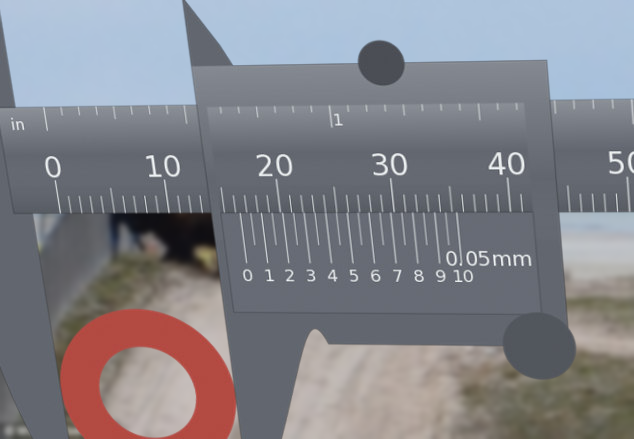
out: **16.4** mm
